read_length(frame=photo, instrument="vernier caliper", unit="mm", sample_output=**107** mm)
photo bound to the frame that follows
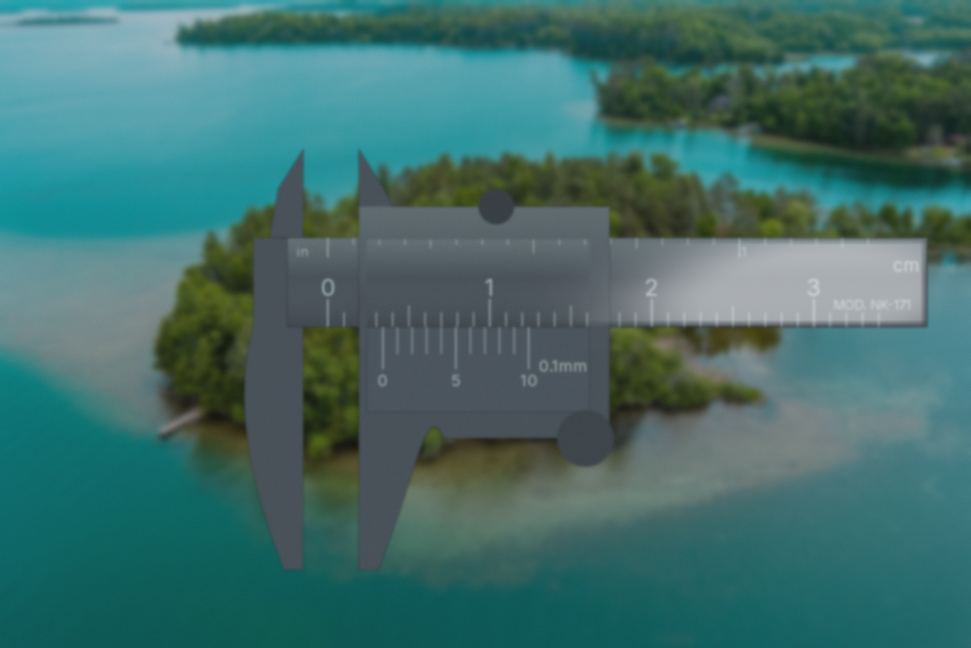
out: **3.4** mm
